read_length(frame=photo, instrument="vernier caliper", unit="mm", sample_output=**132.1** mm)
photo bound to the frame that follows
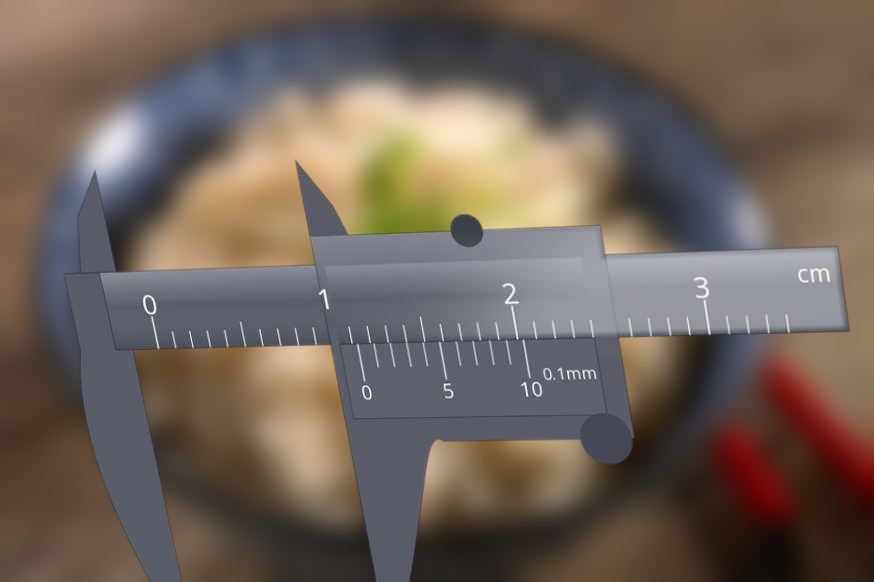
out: **11.3** mm
